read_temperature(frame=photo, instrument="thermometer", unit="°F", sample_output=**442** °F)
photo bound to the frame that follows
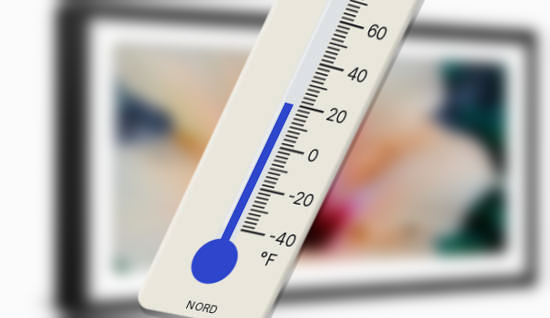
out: **20** °F
